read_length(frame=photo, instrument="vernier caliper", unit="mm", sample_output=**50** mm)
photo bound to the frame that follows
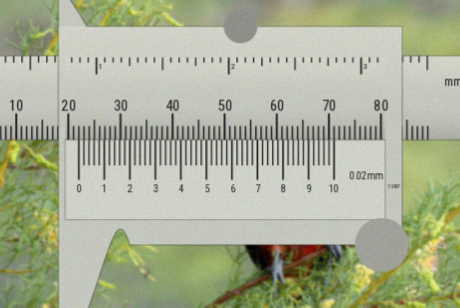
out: **22.0** mm
